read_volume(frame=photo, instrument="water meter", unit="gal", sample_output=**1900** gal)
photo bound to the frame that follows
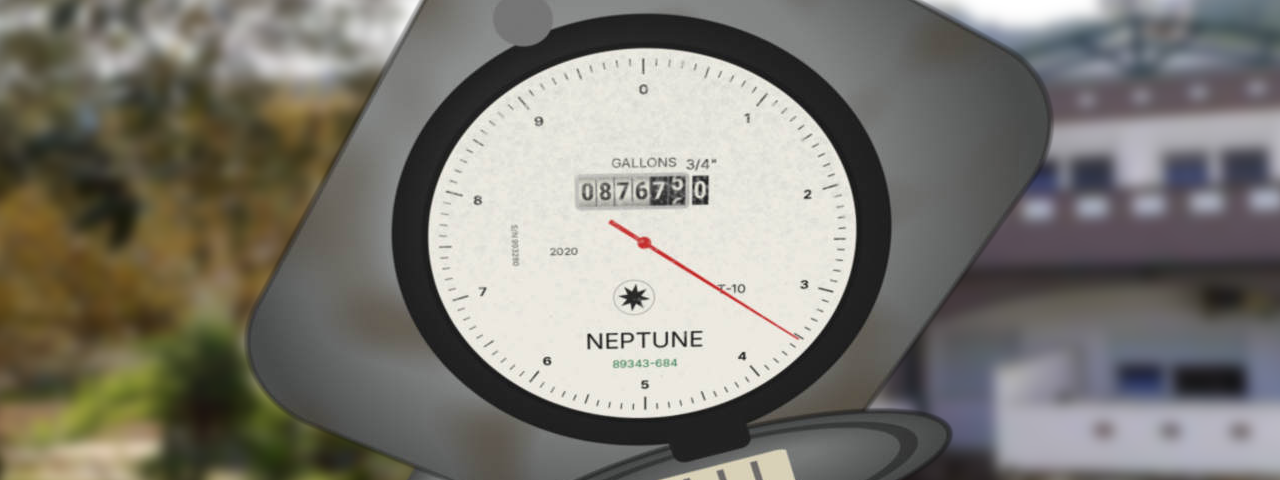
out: **876753.5** gal
